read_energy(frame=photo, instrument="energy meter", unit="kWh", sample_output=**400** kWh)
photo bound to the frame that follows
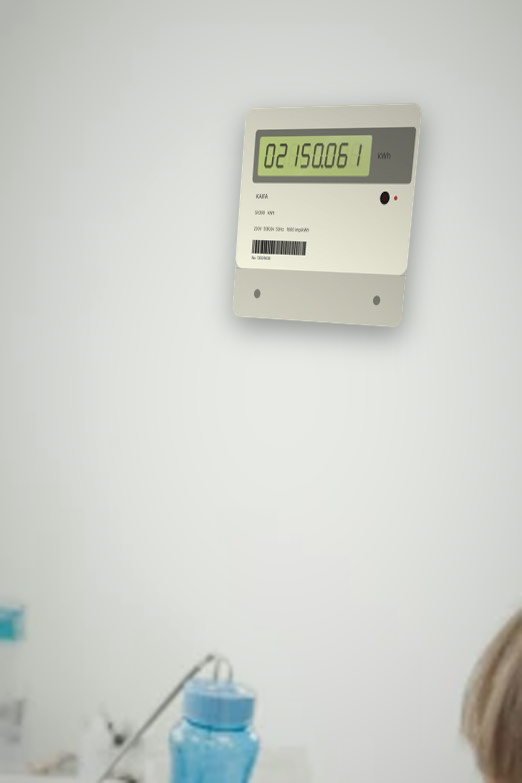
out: **2150.061** kWh
